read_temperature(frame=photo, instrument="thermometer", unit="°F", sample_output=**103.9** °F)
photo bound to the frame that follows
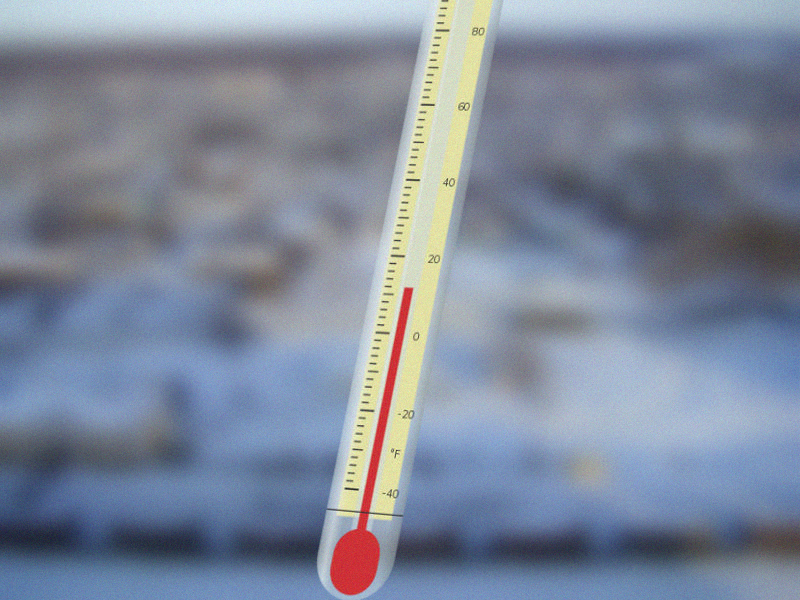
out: **12** °F
